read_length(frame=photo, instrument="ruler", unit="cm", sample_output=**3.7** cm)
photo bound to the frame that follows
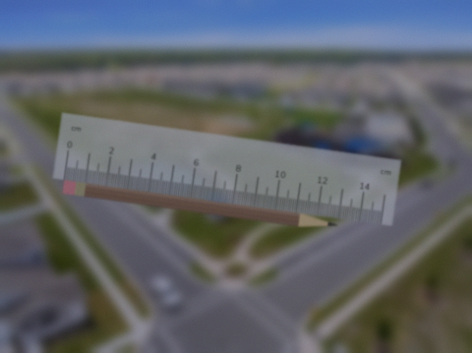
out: **13** cm
